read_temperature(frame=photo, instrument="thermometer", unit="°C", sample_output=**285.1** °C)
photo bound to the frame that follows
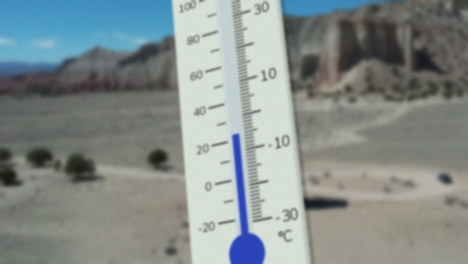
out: **-5** °C
